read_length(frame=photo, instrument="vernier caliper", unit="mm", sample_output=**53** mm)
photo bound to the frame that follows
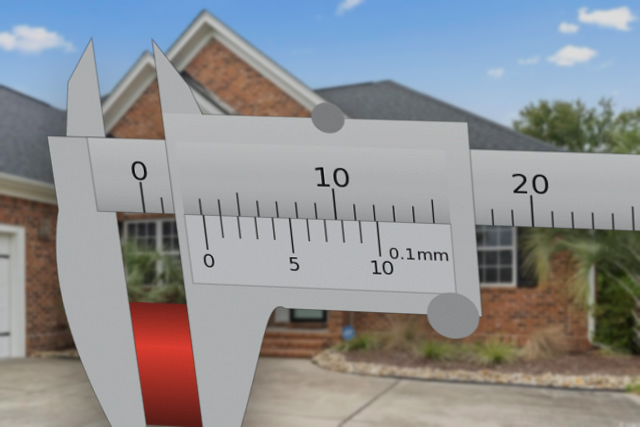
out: **3.1** mm
